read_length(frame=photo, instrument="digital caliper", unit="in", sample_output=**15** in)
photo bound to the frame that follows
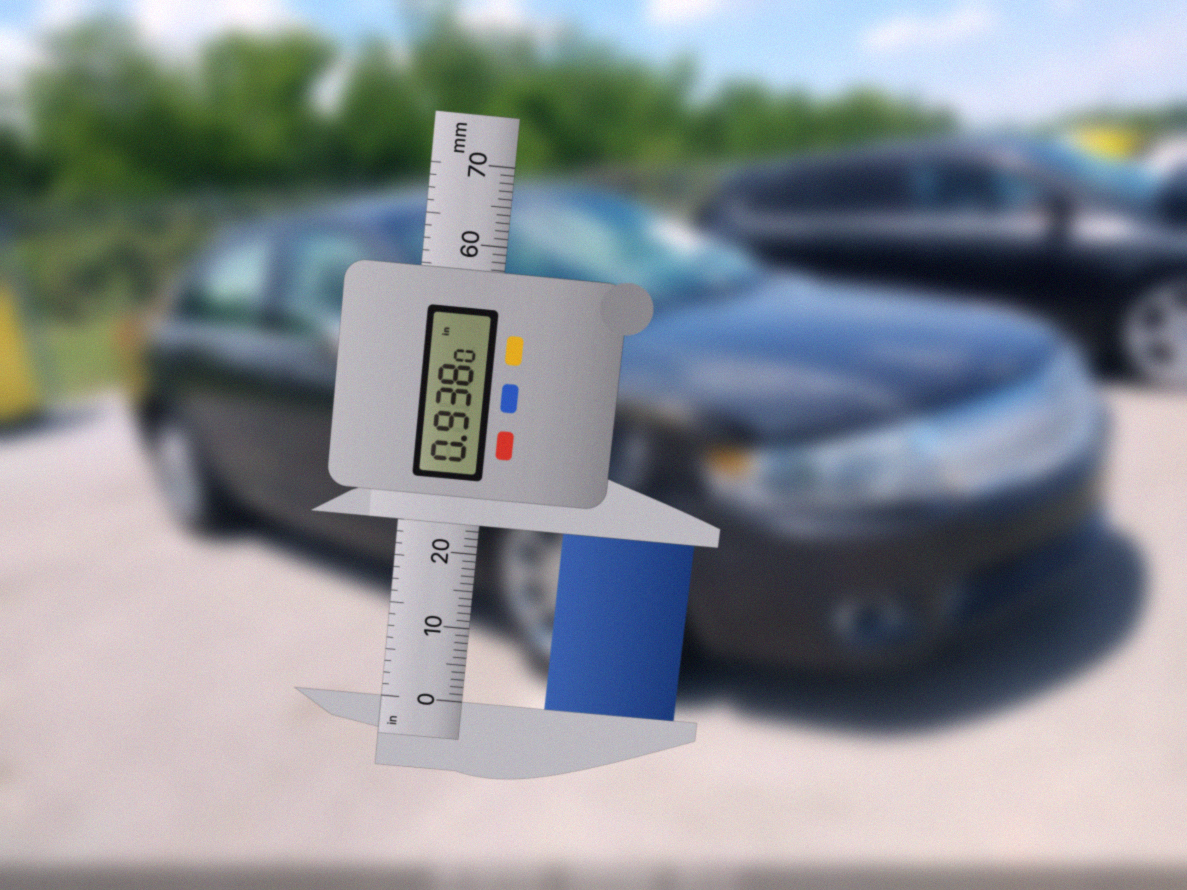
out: **0.9380** in
